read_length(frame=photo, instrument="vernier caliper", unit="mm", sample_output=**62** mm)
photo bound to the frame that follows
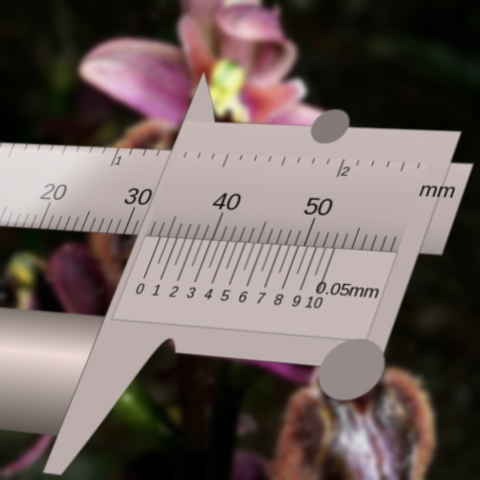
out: **34.2** mm
